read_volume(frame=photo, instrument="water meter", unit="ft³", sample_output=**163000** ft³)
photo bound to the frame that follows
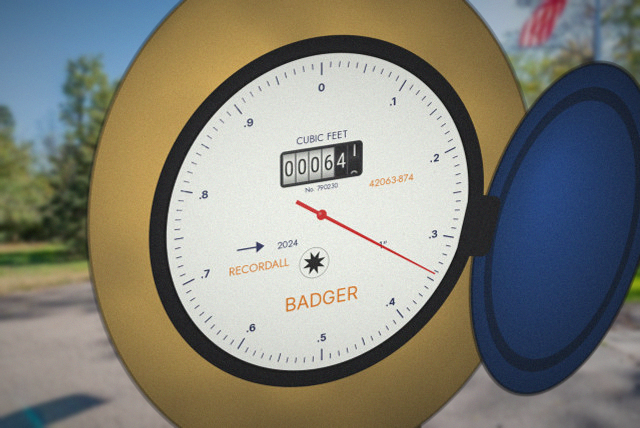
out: **641.34** ft³
